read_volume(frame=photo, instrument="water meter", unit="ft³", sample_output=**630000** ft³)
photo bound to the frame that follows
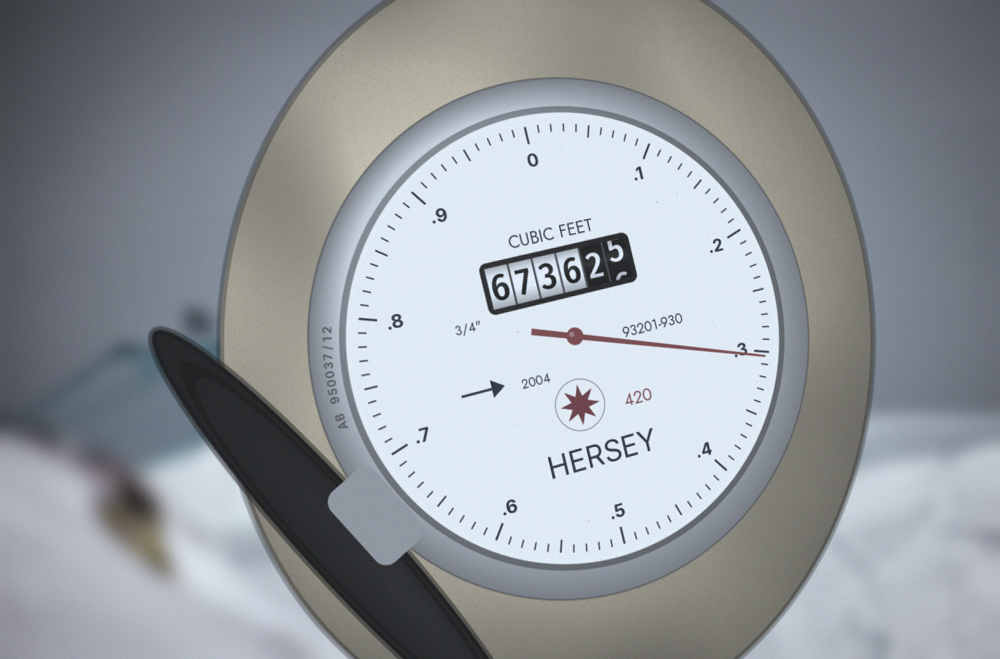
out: **673625.30** ft³
